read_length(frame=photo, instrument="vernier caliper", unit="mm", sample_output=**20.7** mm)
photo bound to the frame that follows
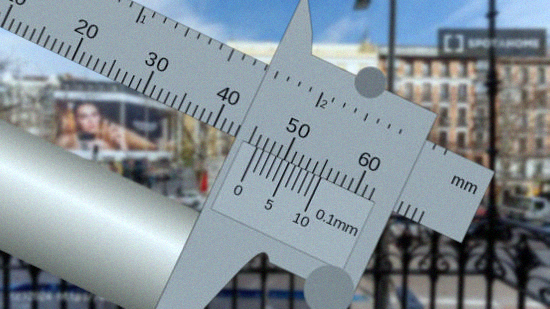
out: **46.2** mm
